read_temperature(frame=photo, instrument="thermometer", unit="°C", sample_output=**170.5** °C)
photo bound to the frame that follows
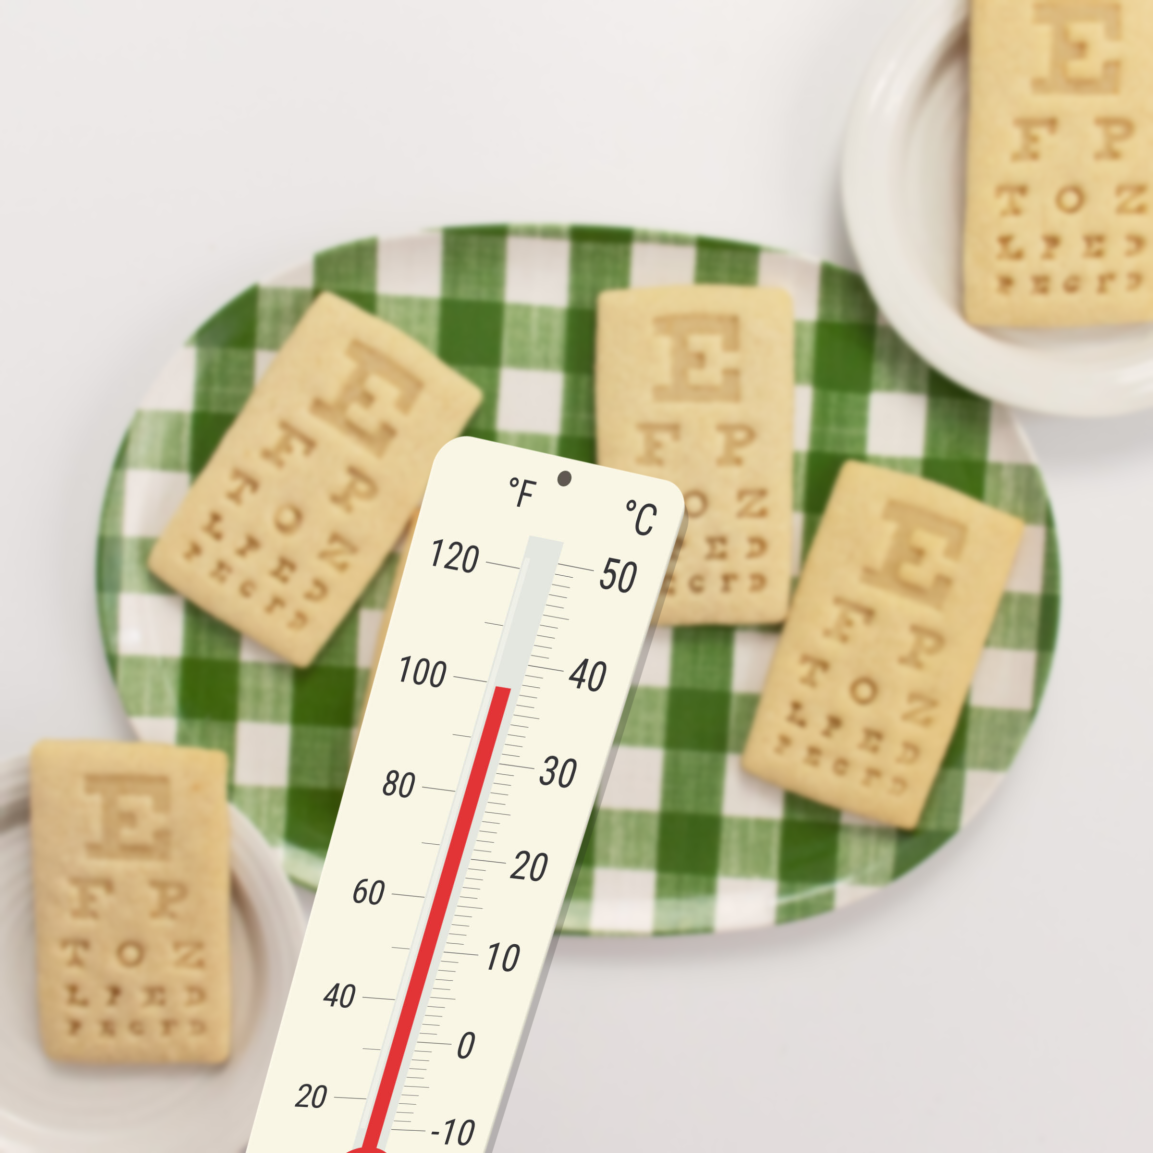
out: **37.5** °C
